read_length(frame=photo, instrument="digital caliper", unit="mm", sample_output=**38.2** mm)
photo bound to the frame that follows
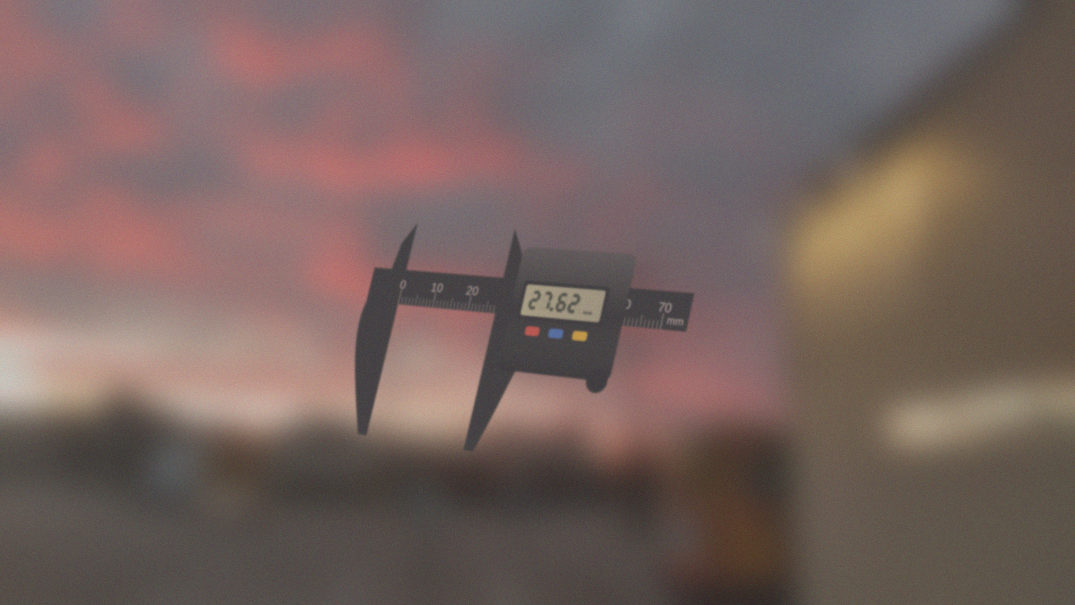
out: **27.62** mm
